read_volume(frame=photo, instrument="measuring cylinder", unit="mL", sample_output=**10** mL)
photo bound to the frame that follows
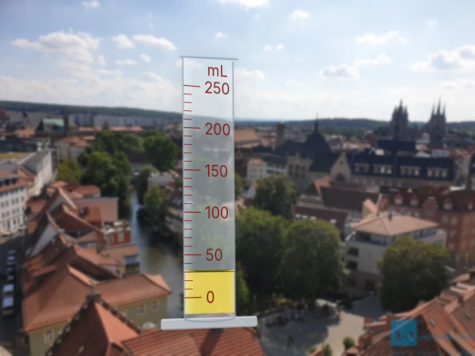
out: **30** mL
